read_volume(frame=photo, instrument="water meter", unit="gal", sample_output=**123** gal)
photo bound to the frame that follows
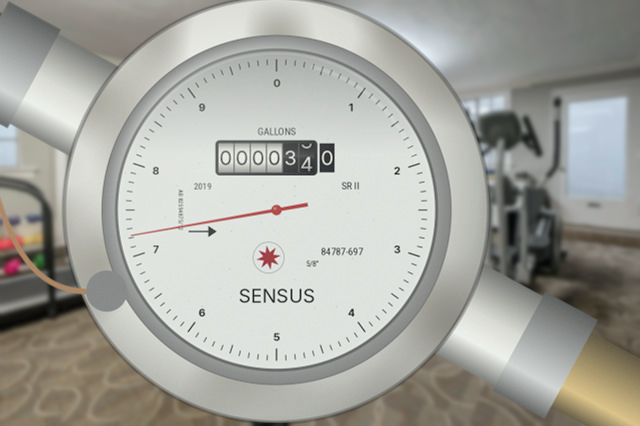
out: **337.2** gal
